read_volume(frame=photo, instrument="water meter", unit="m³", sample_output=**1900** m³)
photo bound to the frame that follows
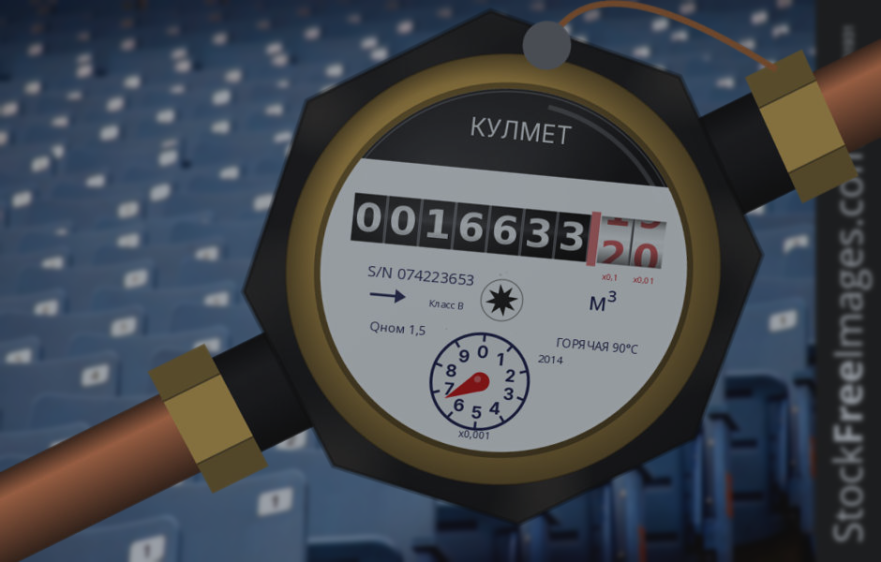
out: **16633.196** m³
